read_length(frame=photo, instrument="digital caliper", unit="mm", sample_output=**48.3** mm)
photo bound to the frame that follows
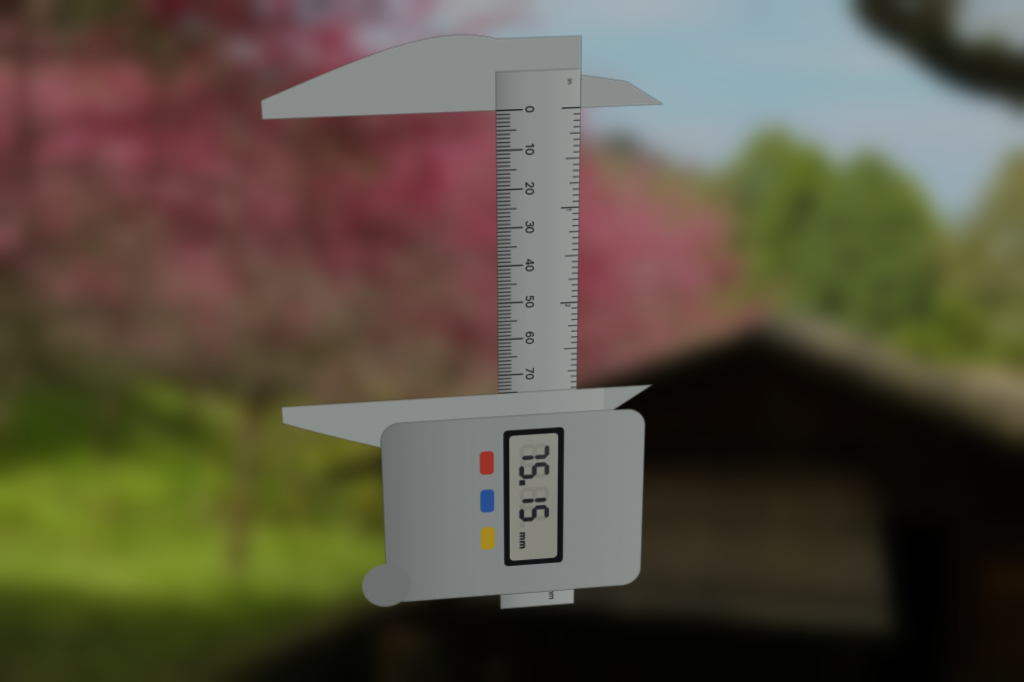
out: **75.15** mm
